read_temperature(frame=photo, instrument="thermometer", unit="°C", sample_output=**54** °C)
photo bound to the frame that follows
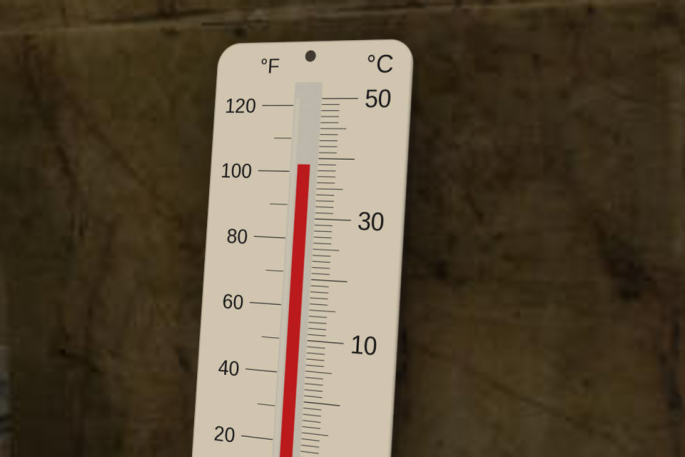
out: **39** °C
